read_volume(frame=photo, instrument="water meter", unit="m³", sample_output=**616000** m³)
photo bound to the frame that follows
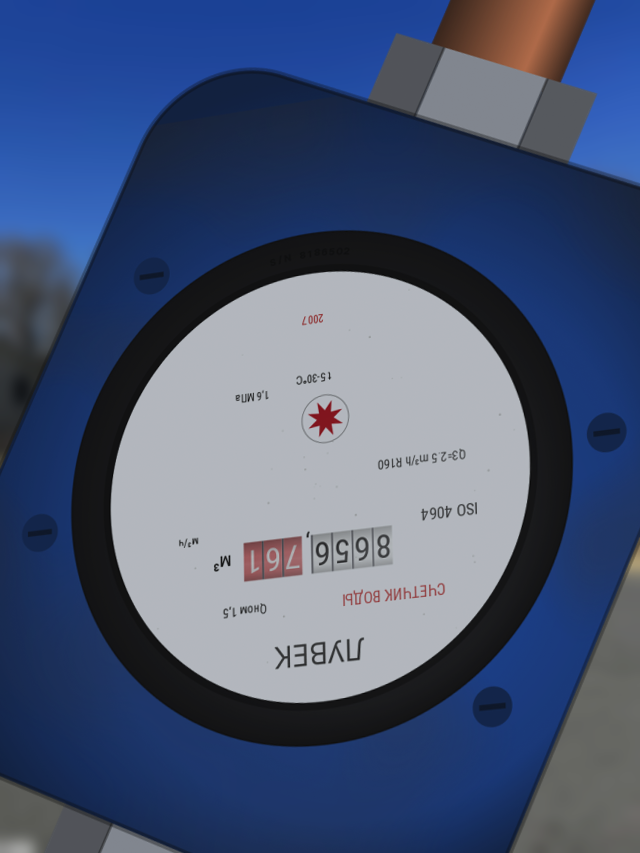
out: **8656.761** m³
